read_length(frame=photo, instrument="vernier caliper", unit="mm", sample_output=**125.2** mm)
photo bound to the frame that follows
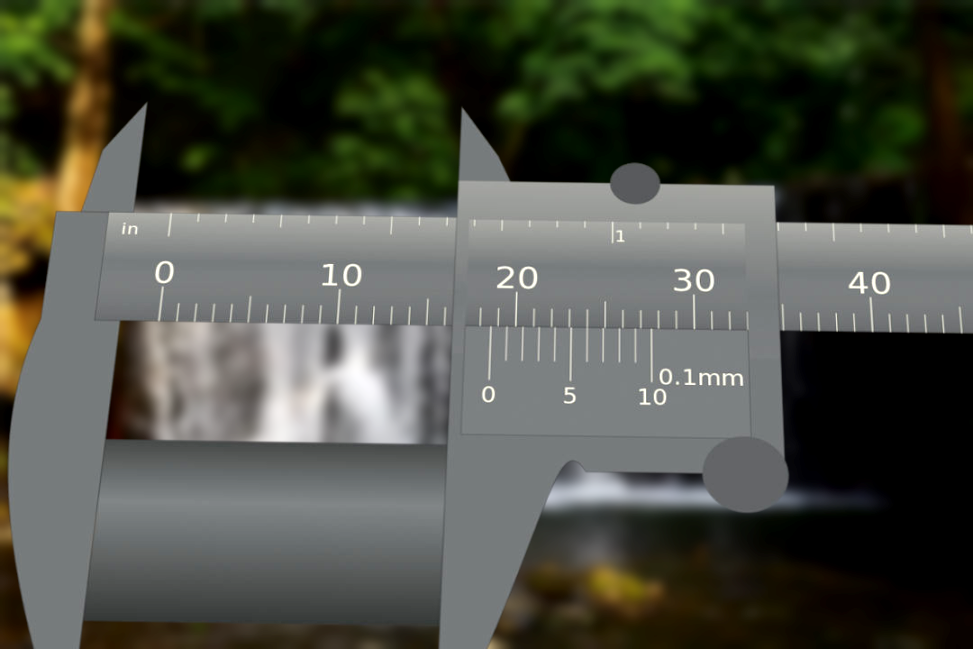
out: **18.6** mm
